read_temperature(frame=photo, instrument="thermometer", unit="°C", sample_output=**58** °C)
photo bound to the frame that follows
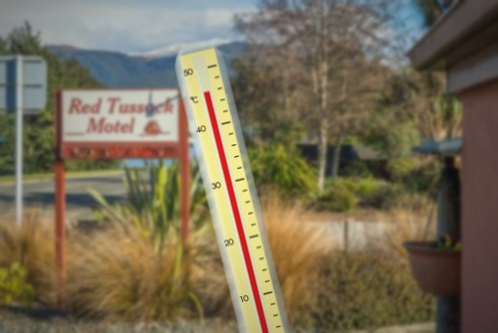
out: **46** °C
